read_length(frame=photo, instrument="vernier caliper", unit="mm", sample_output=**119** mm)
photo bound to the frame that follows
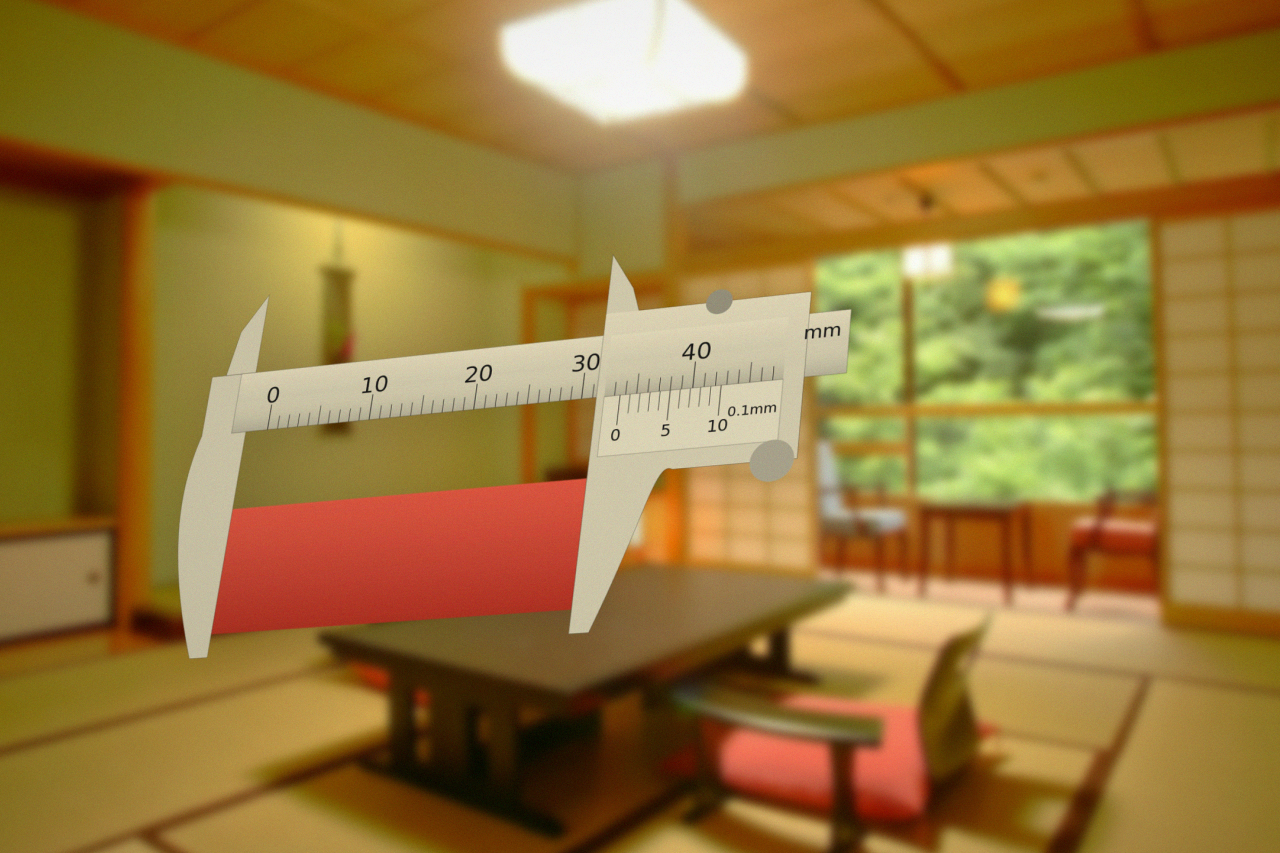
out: **33.5** mm
